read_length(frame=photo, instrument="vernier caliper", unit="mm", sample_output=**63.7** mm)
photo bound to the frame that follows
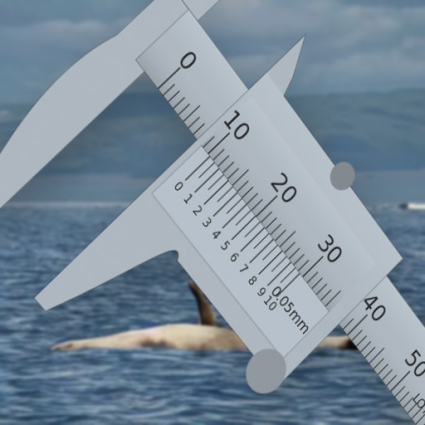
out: **10.4** mm
